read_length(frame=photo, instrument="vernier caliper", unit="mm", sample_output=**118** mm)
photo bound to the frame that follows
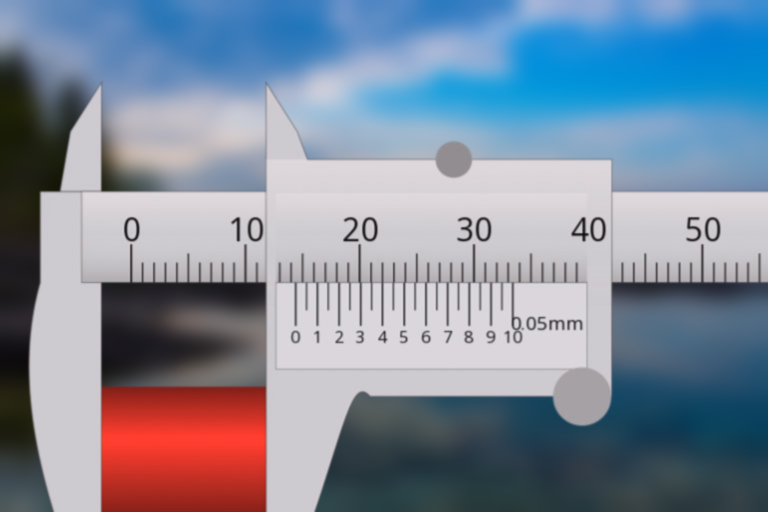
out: **14.4** mm
